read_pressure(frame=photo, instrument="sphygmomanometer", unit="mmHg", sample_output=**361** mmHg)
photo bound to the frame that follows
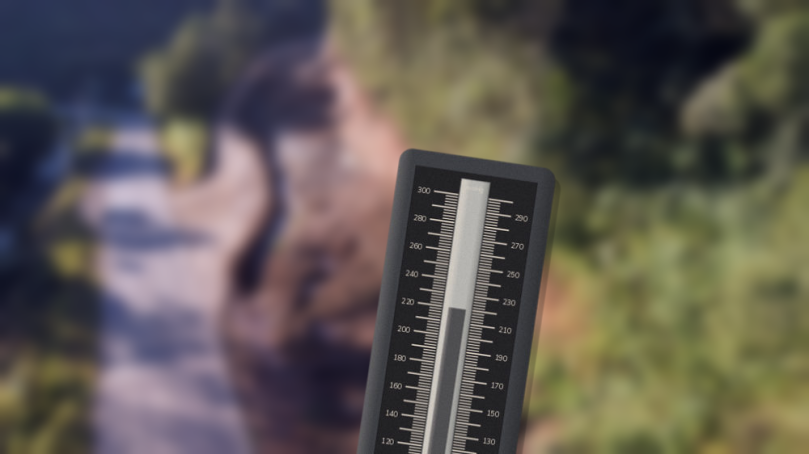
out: **220** mmHg
